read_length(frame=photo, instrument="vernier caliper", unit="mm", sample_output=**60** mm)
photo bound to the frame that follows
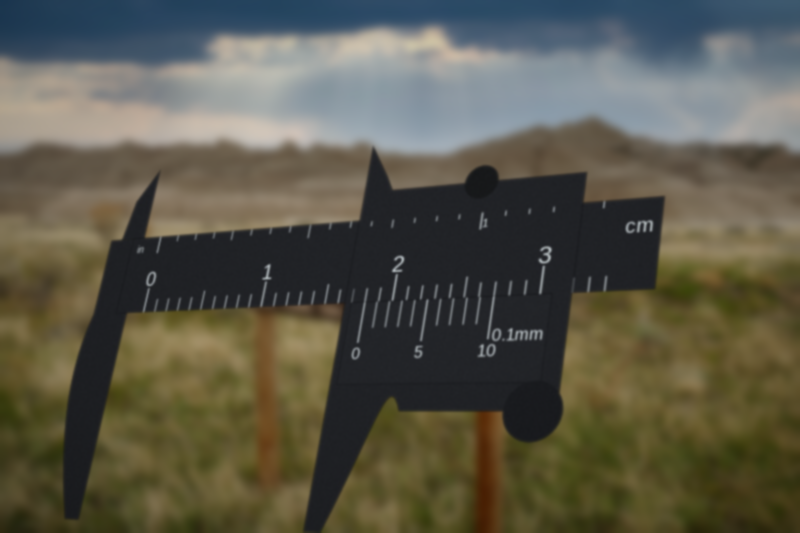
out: **18.0** mm
